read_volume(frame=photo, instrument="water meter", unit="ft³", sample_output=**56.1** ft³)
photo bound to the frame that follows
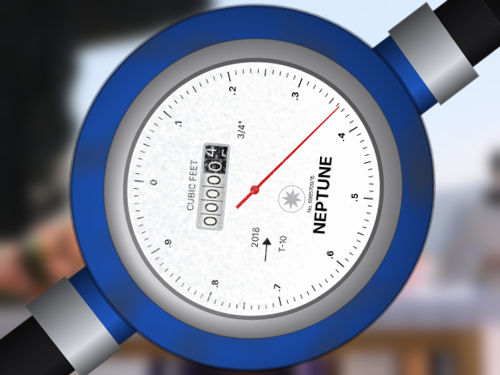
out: **4.36** ft³
